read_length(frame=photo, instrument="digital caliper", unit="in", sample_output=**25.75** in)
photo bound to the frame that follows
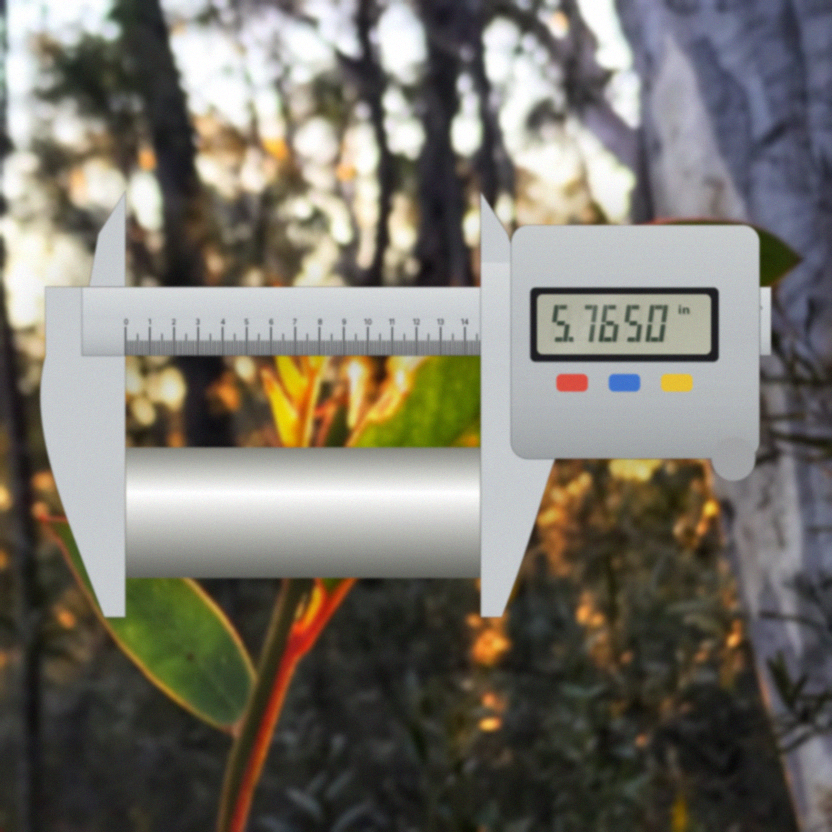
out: **5.7650** in
